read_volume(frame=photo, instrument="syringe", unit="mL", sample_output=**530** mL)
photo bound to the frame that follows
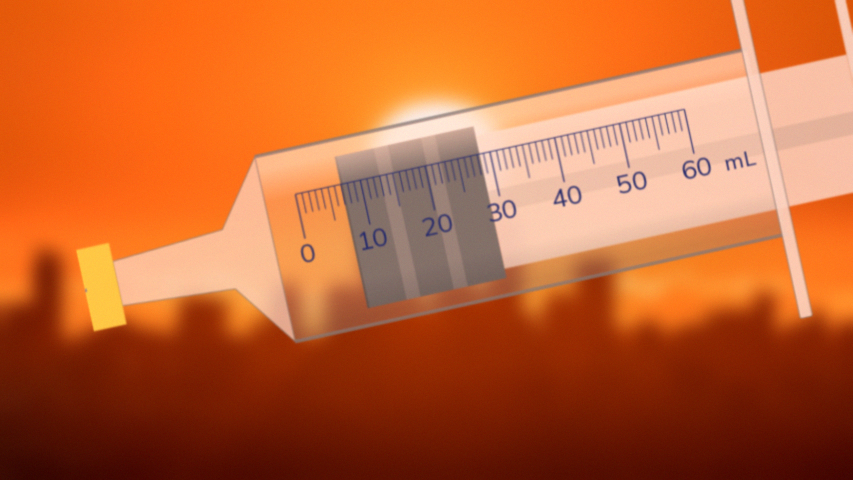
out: **7** mL
